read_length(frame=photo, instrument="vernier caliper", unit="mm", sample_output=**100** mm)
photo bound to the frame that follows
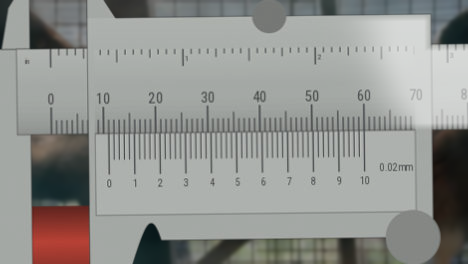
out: **11.0** mm
